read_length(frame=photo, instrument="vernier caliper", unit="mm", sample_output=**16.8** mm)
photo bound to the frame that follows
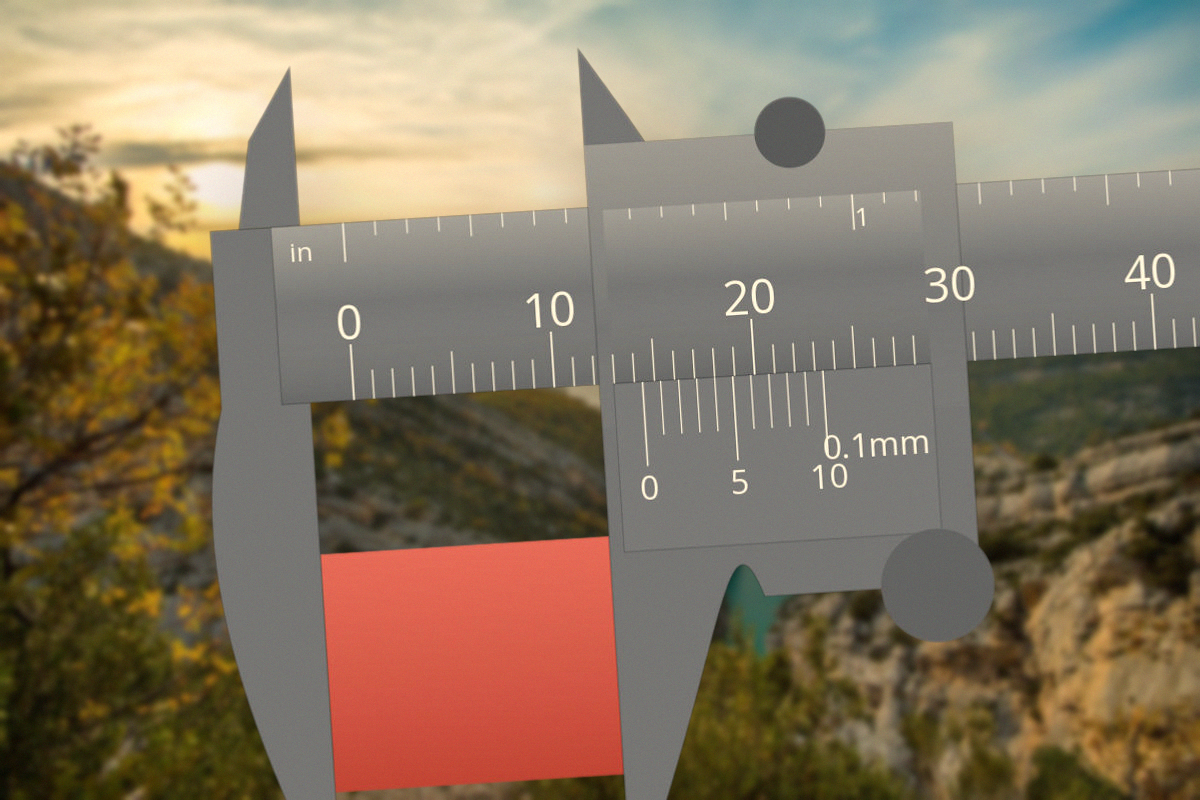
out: **14.4** mm
